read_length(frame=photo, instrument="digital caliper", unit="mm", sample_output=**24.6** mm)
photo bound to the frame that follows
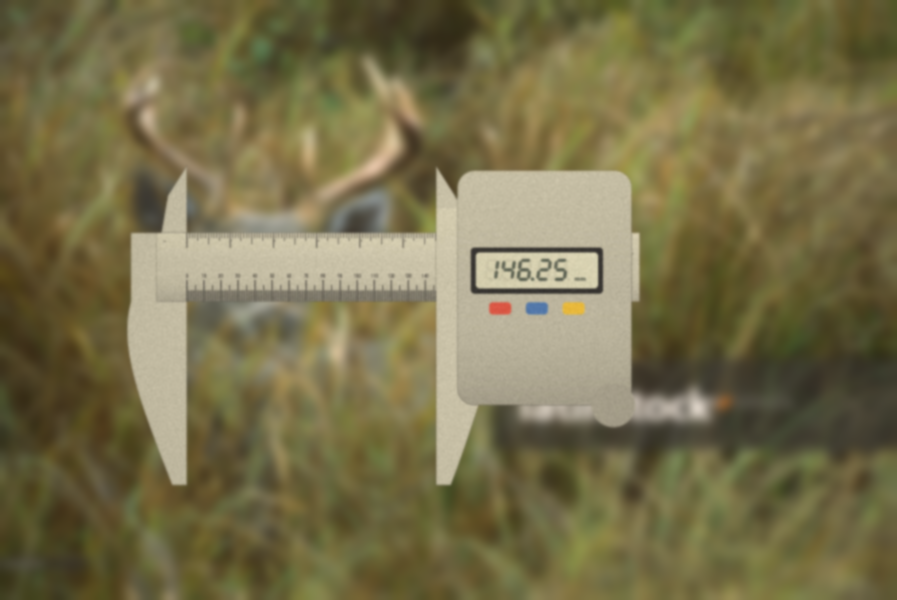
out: **146.25** mm
